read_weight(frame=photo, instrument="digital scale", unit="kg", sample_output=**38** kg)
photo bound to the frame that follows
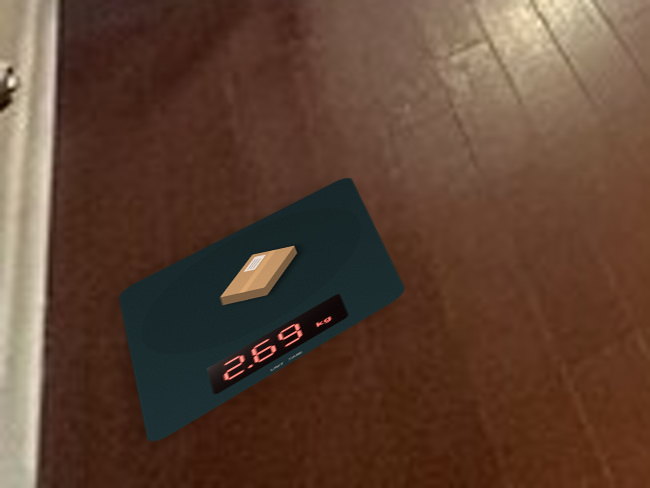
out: **2.69** kg
